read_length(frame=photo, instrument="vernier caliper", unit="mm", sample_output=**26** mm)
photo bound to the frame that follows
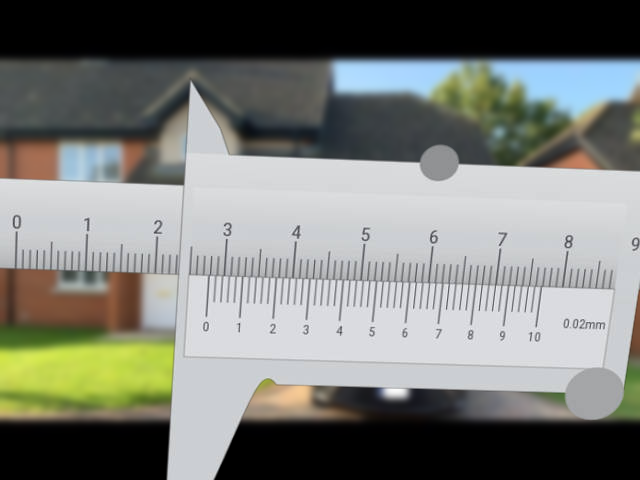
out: **27.8** mm
